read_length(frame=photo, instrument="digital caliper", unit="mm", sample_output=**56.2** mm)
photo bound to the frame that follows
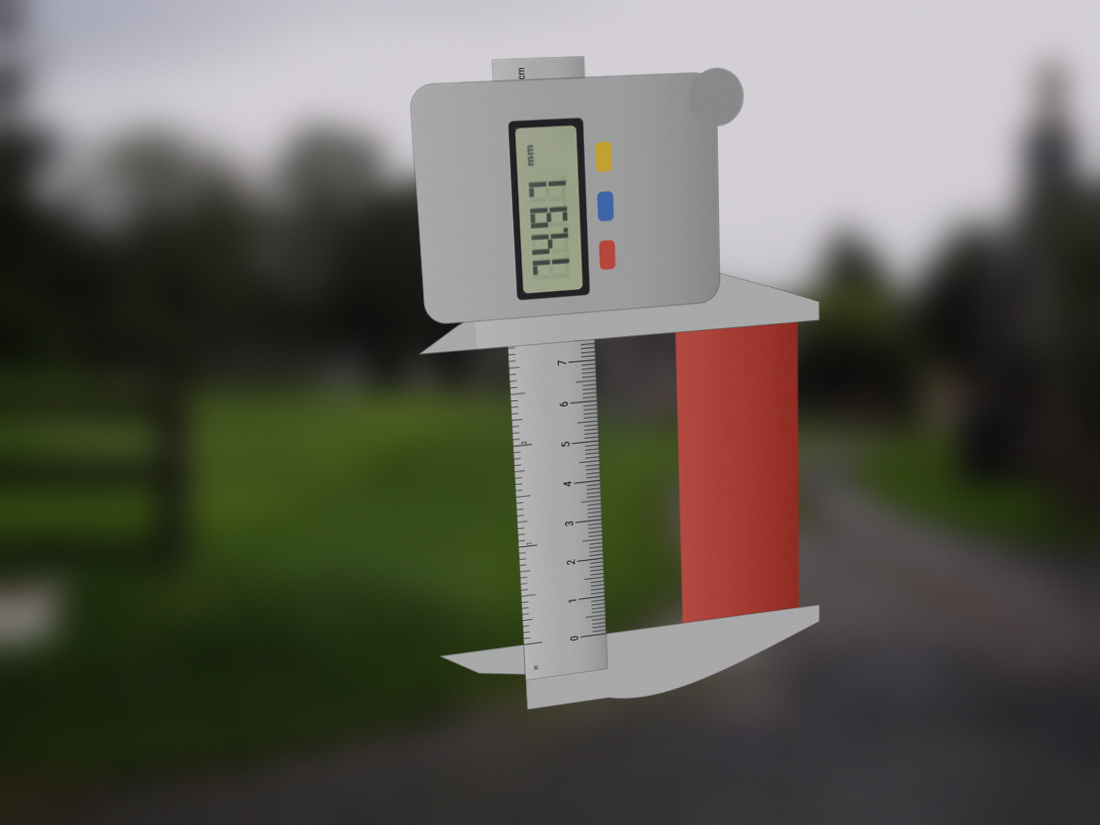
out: **74.97** mm
